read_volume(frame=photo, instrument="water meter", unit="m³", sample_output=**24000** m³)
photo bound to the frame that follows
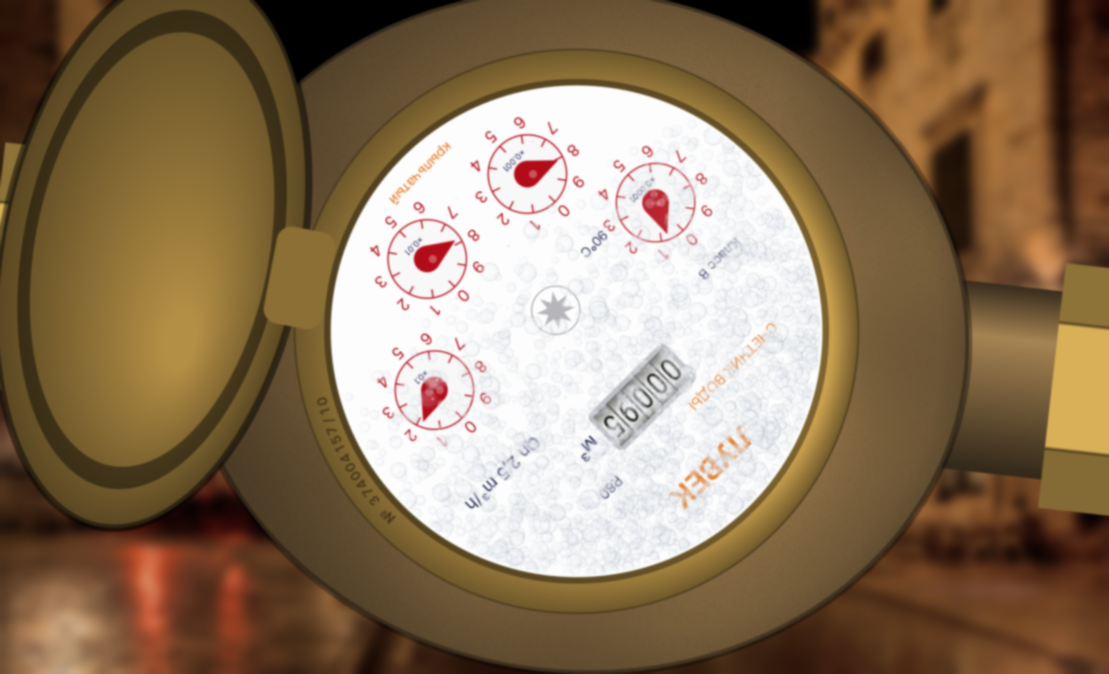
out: **95.1780** m³
